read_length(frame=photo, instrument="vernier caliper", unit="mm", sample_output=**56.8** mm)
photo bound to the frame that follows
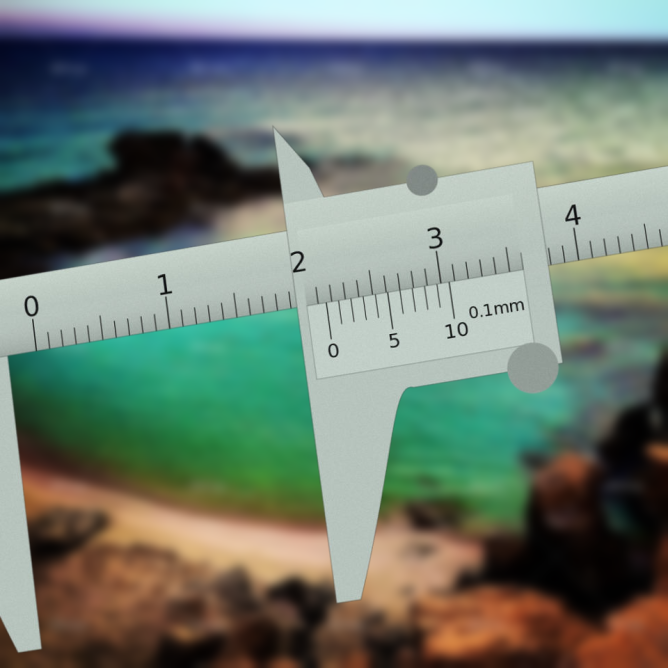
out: **21.6** mm
